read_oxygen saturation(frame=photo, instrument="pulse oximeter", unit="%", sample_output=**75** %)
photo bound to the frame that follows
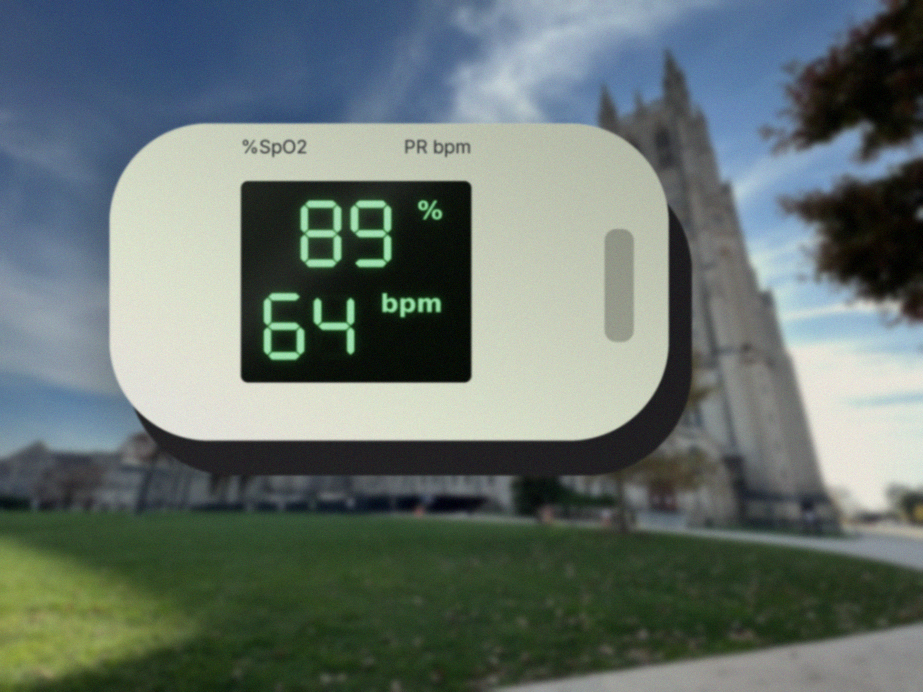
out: **89** %
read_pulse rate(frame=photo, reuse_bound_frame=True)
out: **64** bpm
